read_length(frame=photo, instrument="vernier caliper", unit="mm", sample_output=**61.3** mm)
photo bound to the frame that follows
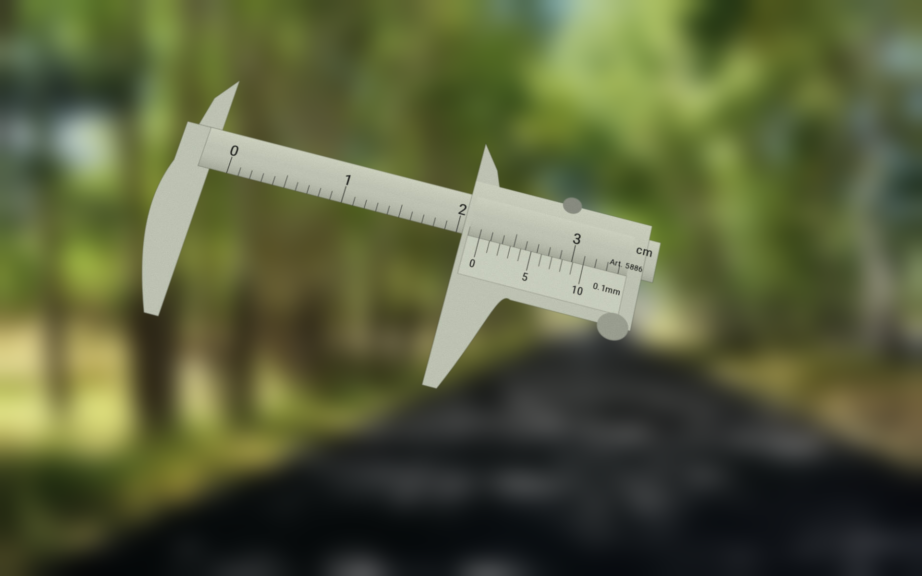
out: **22.0** mm
